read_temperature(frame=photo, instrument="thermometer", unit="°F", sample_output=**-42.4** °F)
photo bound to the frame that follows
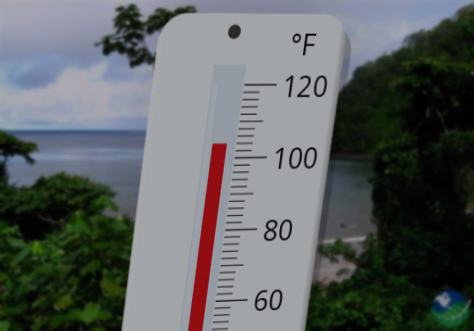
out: **104** °F
